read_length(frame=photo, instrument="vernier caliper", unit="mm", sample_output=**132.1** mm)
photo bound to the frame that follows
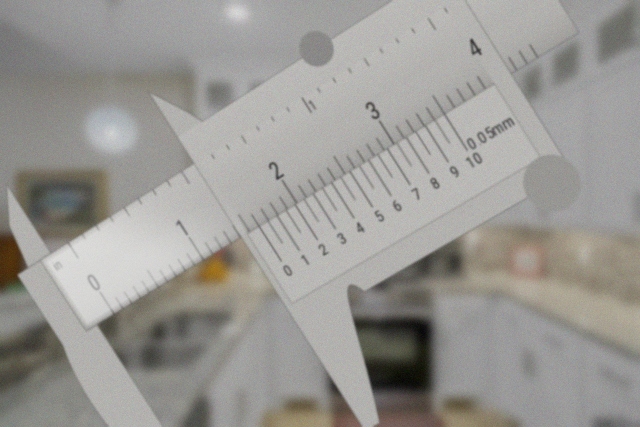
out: **16.0** mm
